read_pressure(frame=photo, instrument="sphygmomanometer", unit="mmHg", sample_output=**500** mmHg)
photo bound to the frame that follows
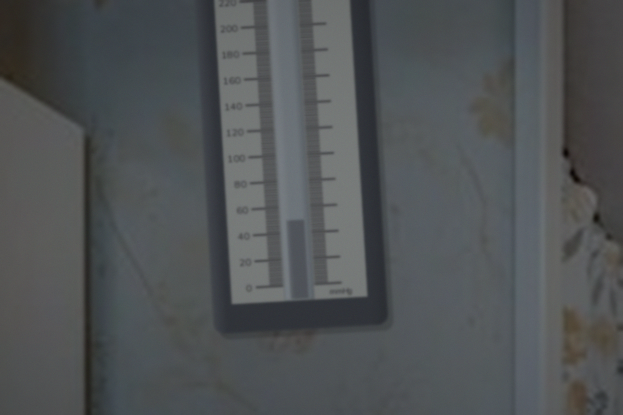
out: **50** mmHg
